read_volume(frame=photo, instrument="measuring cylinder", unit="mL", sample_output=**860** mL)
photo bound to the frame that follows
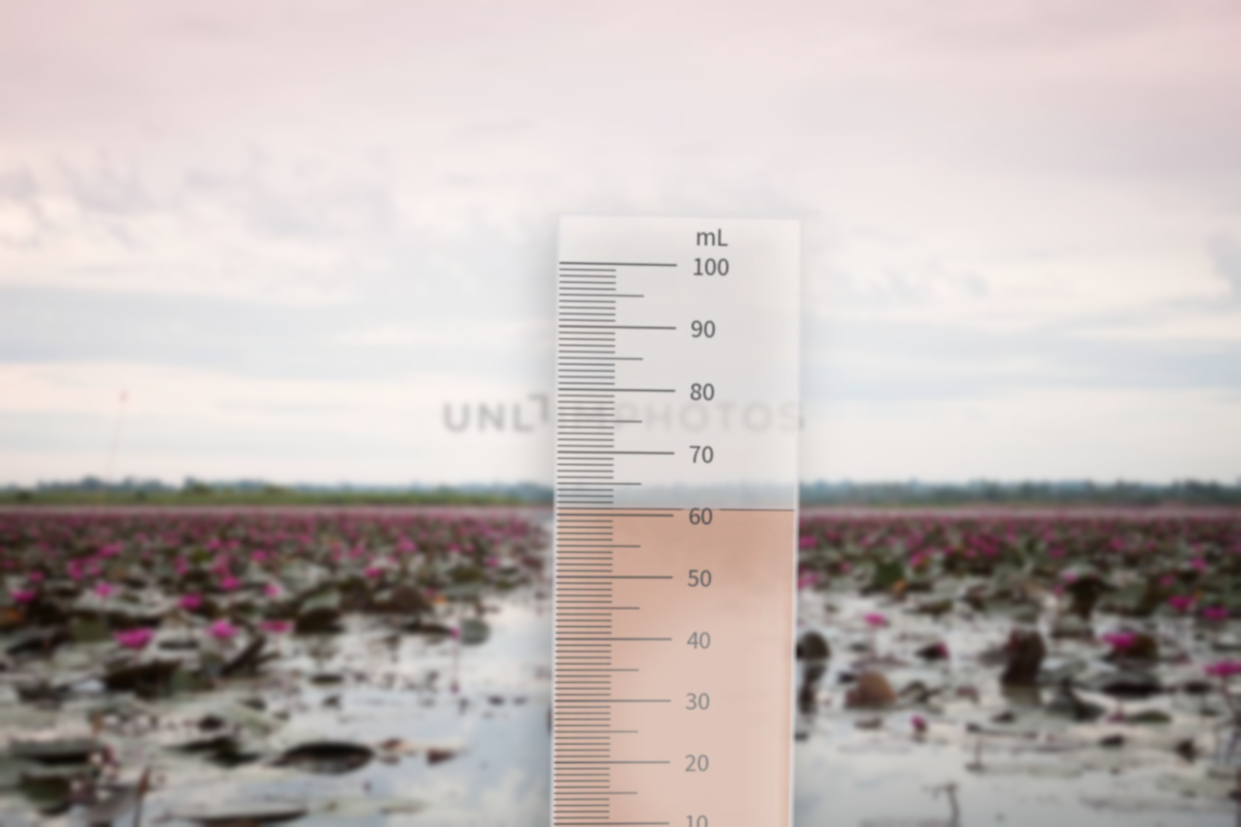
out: **61** mL
